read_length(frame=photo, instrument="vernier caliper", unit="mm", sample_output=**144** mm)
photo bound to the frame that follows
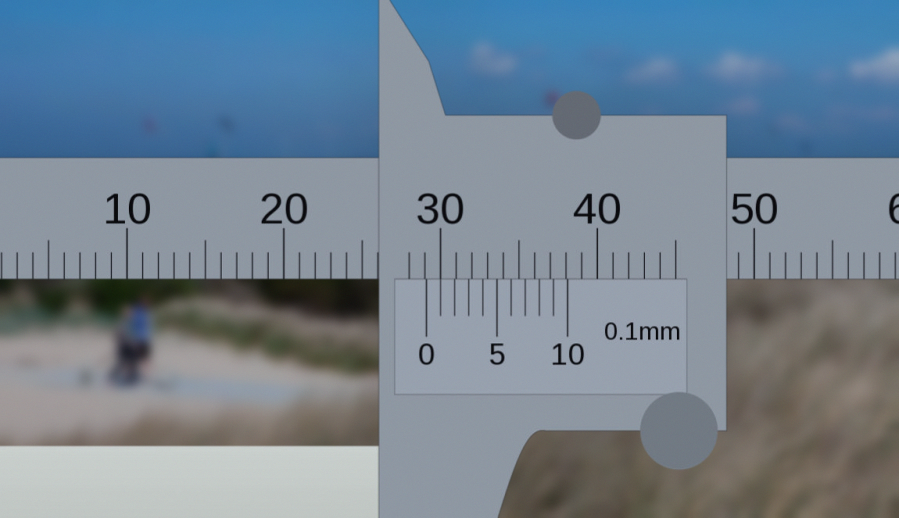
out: **29.1** mm
